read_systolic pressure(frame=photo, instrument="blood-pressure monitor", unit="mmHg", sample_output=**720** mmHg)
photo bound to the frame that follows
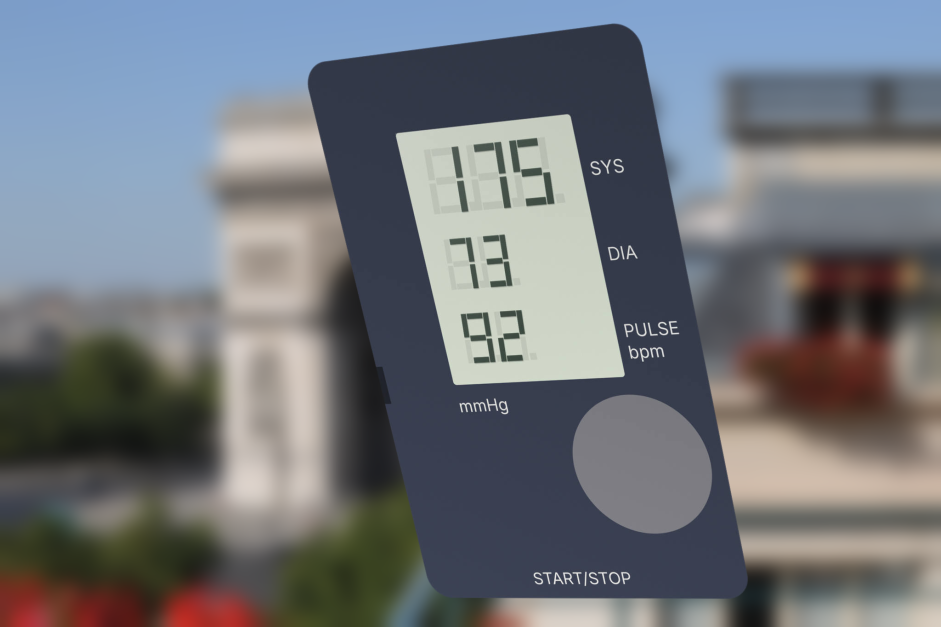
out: **175** mmHg
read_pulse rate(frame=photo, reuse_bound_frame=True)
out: **92** bpm
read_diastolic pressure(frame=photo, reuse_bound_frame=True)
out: **73** mmHg
